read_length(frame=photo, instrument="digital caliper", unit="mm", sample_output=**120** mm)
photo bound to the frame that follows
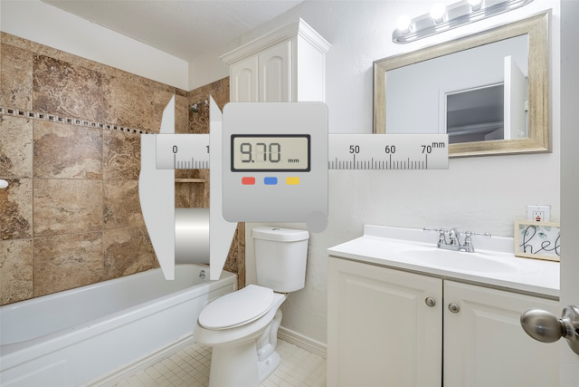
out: **9.70** mm
